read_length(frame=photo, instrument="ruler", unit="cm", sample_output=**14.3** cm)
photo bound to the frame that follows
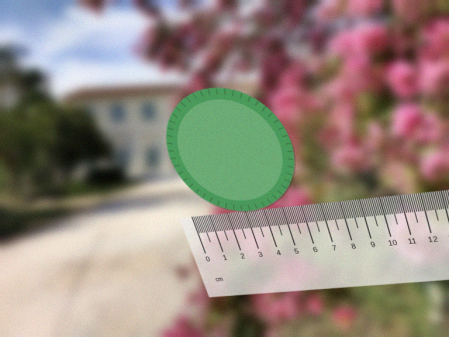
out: **6.5** cm
